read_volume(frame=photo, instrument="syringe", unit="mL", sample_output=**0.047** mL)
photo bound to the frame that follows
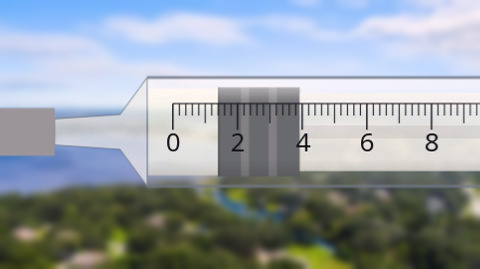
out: **1.4** mL
